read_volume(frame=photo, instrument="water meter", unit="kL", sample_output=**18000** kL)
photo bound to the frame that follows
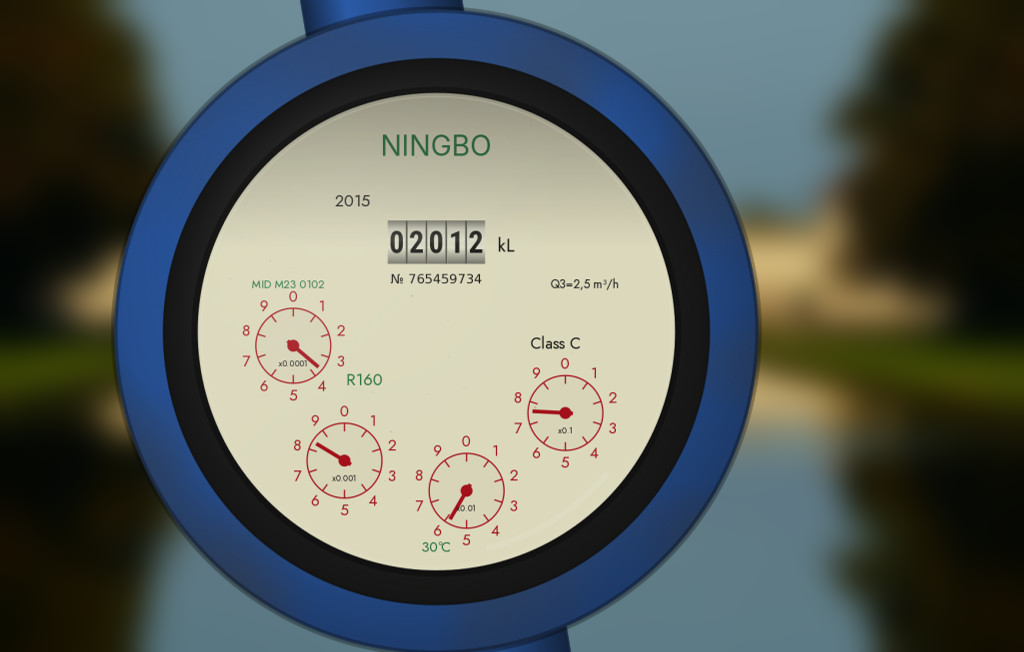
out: **2012.7583** kL
